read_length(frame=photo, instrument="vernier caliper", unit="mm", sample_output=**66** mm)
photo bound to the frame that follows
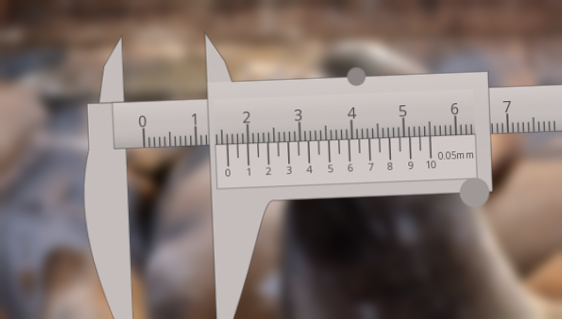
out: **16.0** mm
